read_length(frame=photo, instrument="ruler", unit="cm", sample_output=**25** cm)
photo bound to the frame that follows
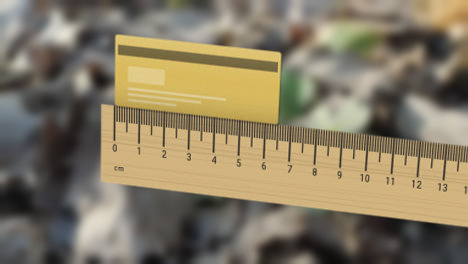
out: **6.5** cm
